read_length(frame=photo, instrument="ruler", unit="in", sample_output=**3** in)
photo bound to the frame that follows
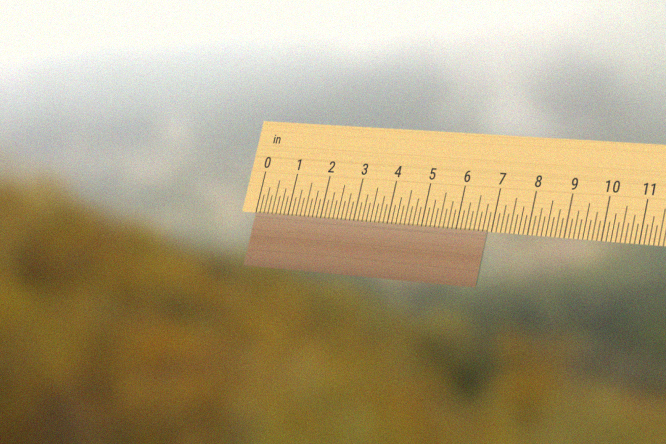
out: **6.875** in
